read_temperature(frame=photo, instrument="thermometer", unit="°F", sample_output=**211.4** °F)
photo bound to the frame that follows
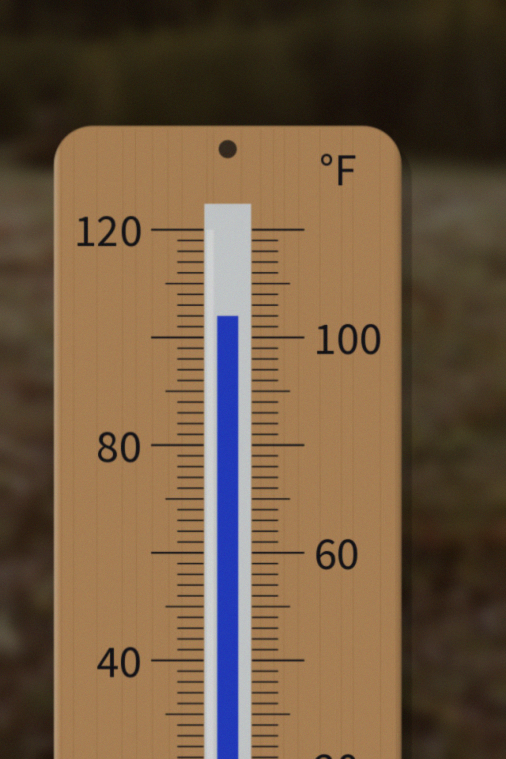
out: **104** °F
